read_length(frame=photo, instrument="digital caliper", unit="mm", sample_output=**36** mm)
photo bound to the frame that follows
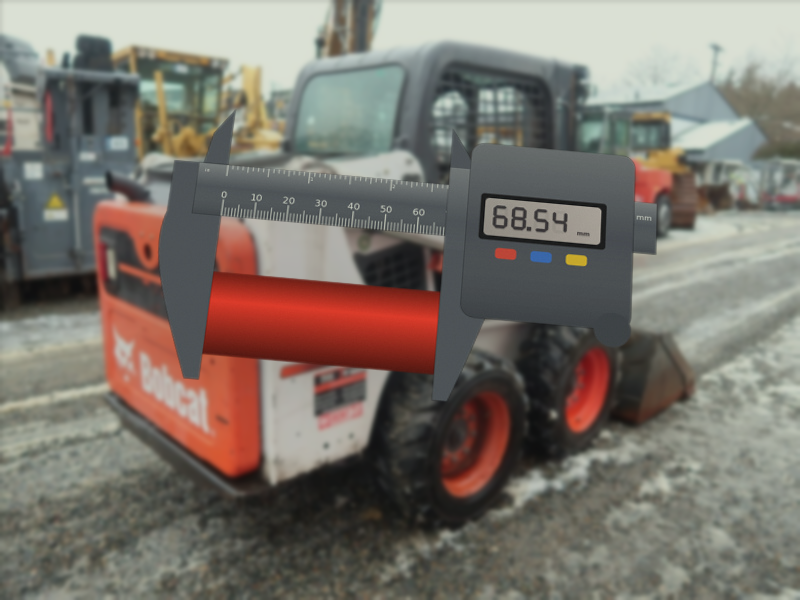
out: **68.54** mm
